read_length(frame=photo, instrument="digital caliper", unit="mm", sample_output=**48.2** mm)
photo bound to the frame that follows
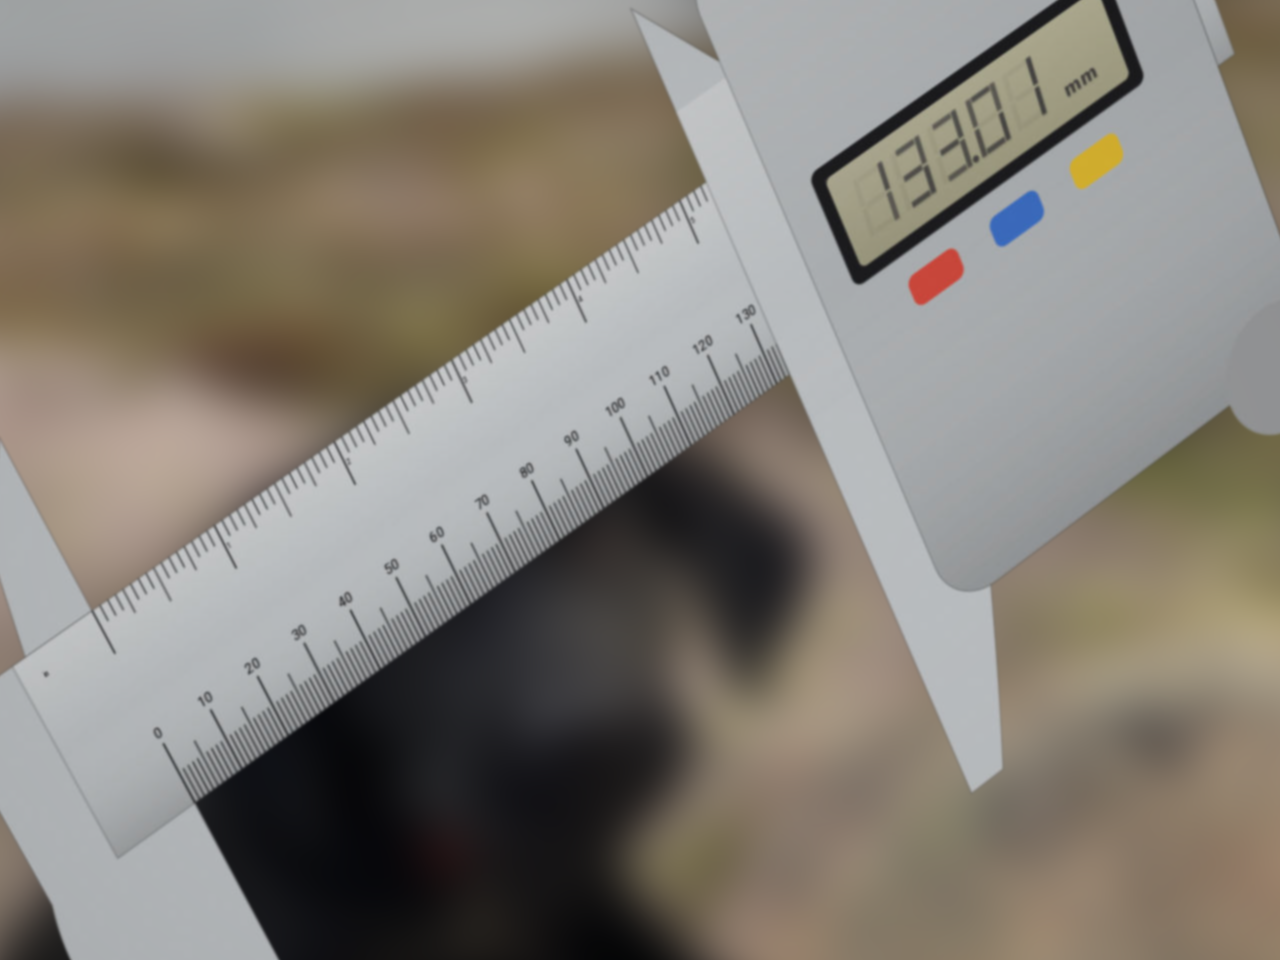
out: **133.01** mm
